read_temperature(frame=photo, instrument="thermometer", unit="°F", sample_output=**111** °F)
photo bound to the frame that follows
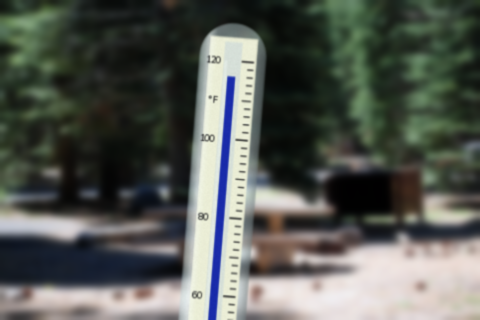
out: **116** °F
